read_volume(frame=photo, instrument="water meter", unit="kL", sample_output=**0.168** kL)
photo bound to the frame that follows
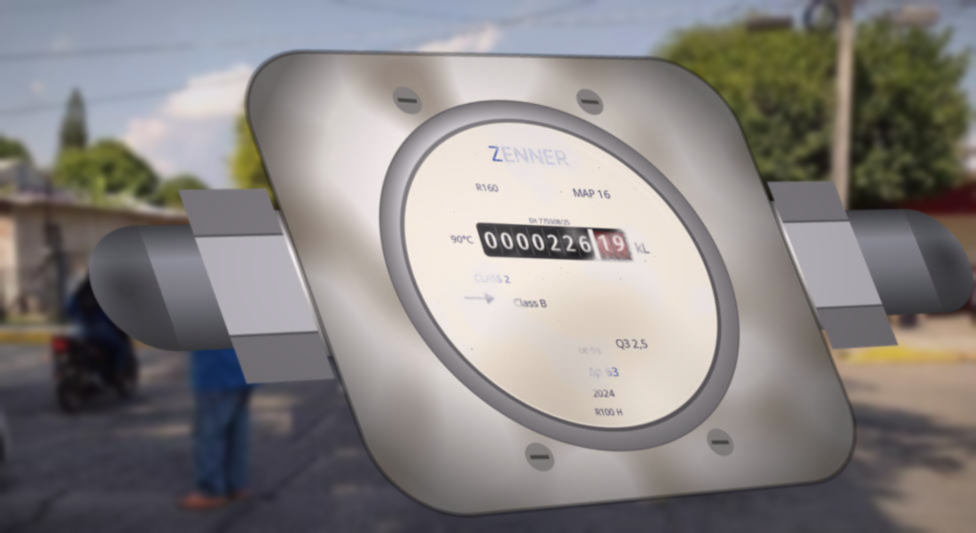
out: **226.19** kL
